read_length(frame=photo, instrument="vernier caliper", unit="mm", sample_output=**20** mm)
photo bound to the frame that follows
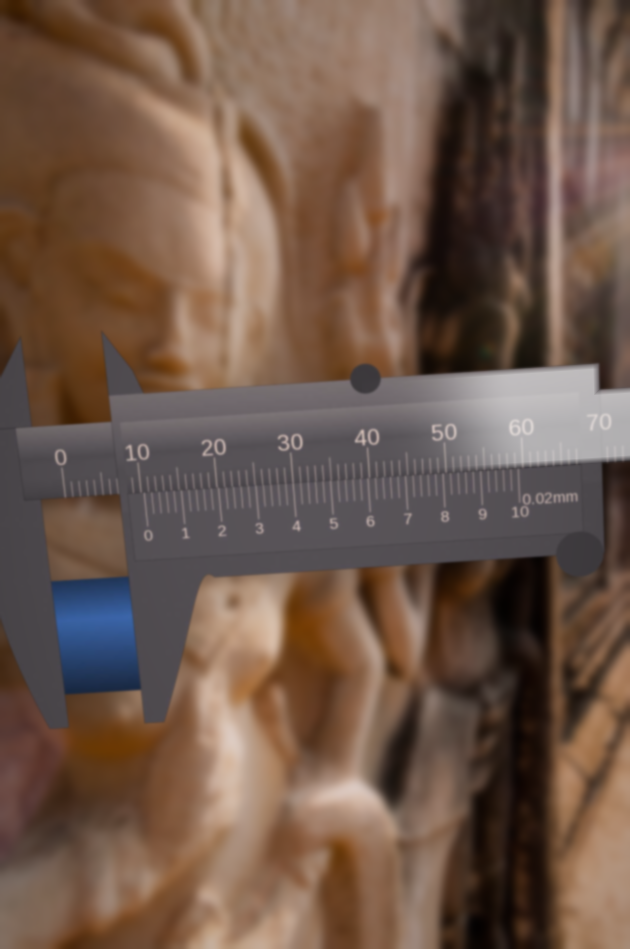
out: **10.4** mm
